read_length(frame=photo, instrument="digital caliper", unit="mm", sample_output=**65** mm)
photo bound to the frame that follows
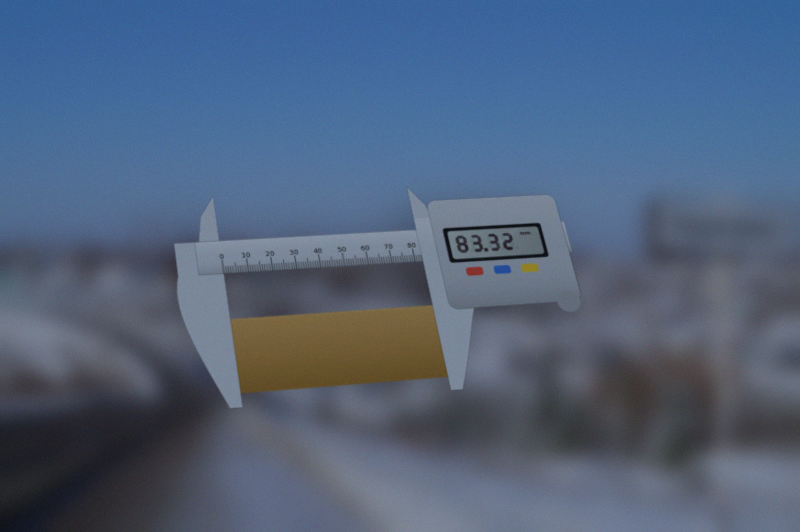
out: **83.32** mm
